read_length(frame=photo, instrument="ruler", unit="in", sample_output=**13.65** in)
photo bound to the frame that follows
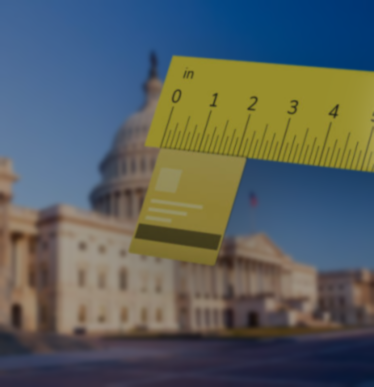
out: **2.25** in
